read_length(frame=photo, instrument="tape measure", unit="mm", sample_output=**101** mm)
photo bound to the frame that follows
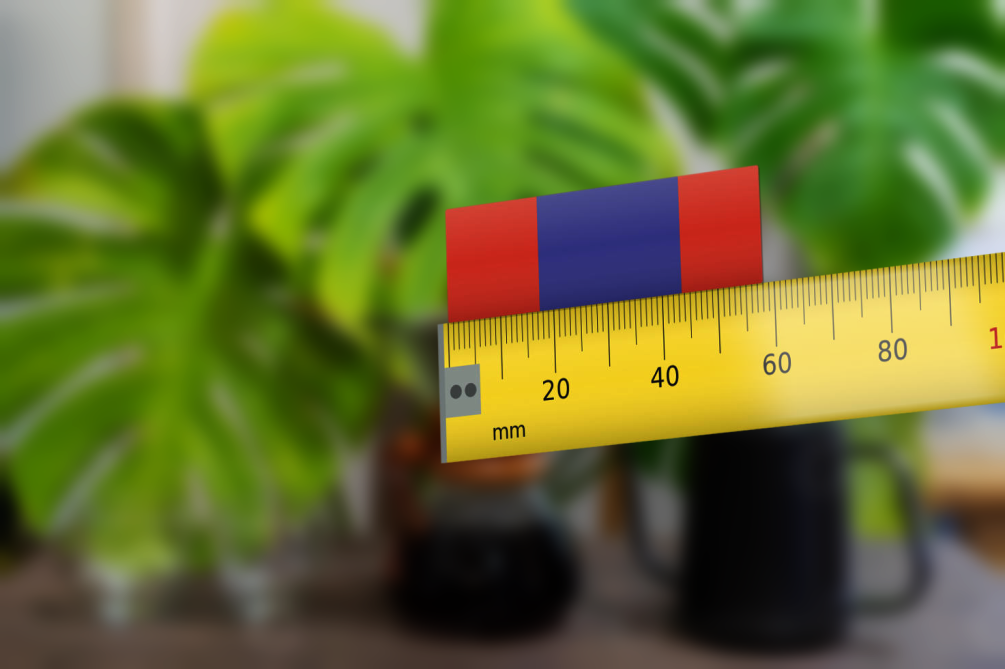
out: **58** mm
